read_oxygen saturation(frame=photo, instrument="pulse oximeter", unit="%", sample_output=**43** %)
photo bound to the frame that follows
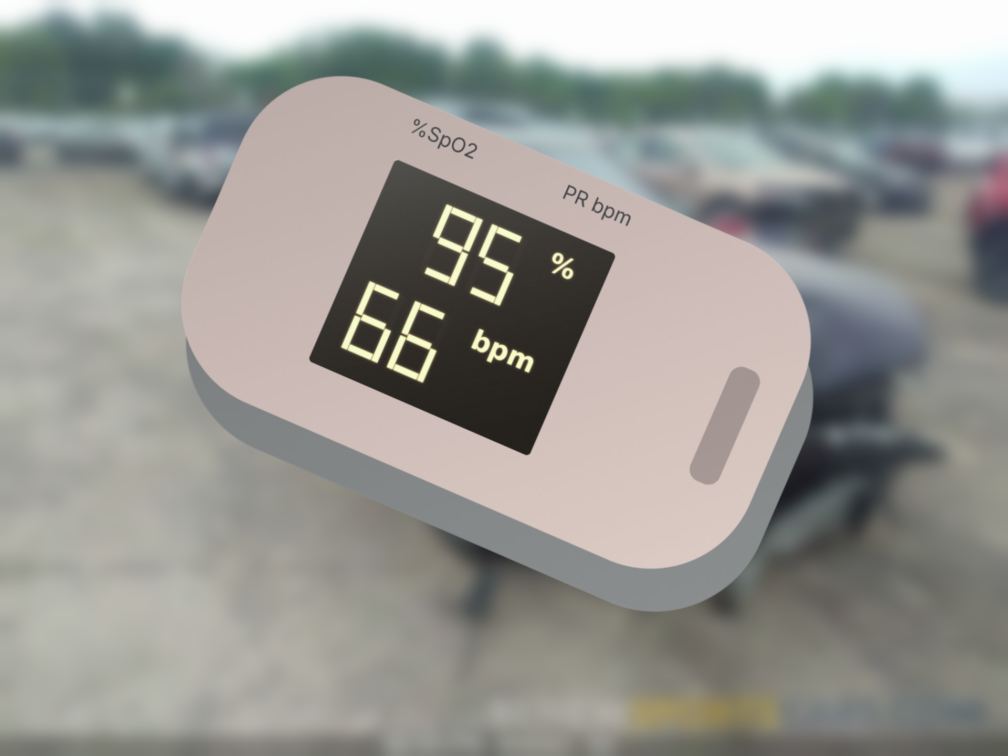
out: **95** %
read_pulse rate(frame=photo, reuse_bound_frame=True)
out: **66** bpm
